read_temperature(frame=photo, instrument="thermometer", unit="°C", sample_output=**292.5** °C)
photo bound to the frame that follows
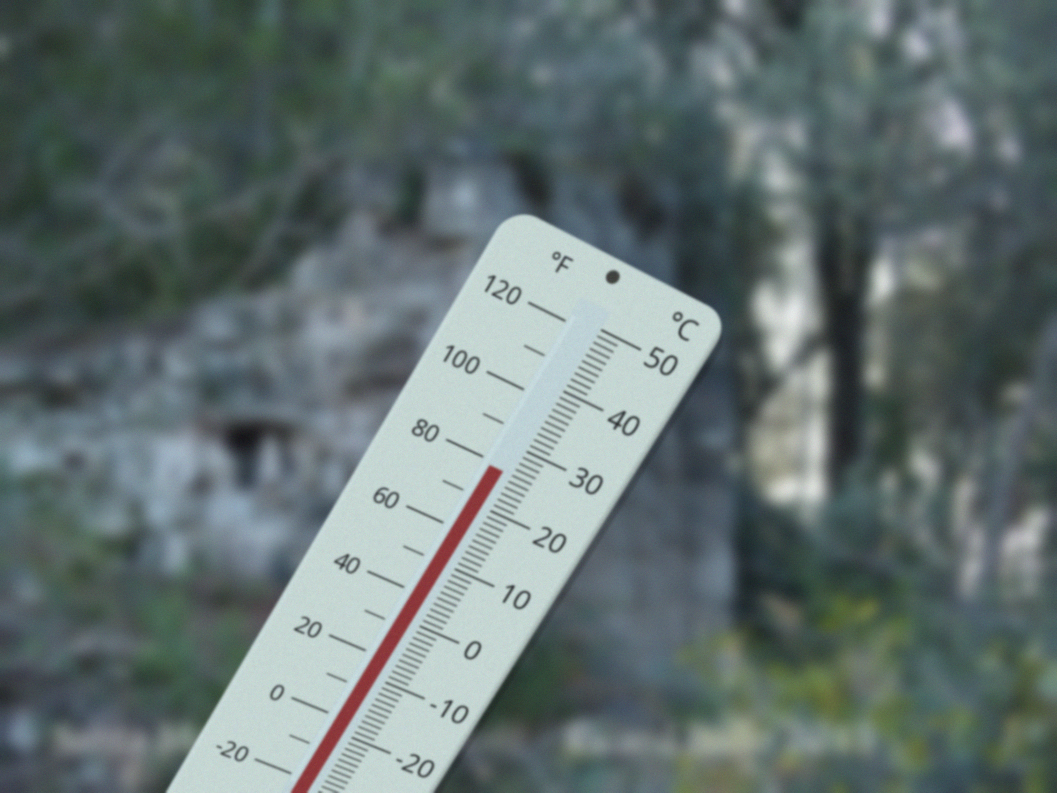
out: **26** °C
